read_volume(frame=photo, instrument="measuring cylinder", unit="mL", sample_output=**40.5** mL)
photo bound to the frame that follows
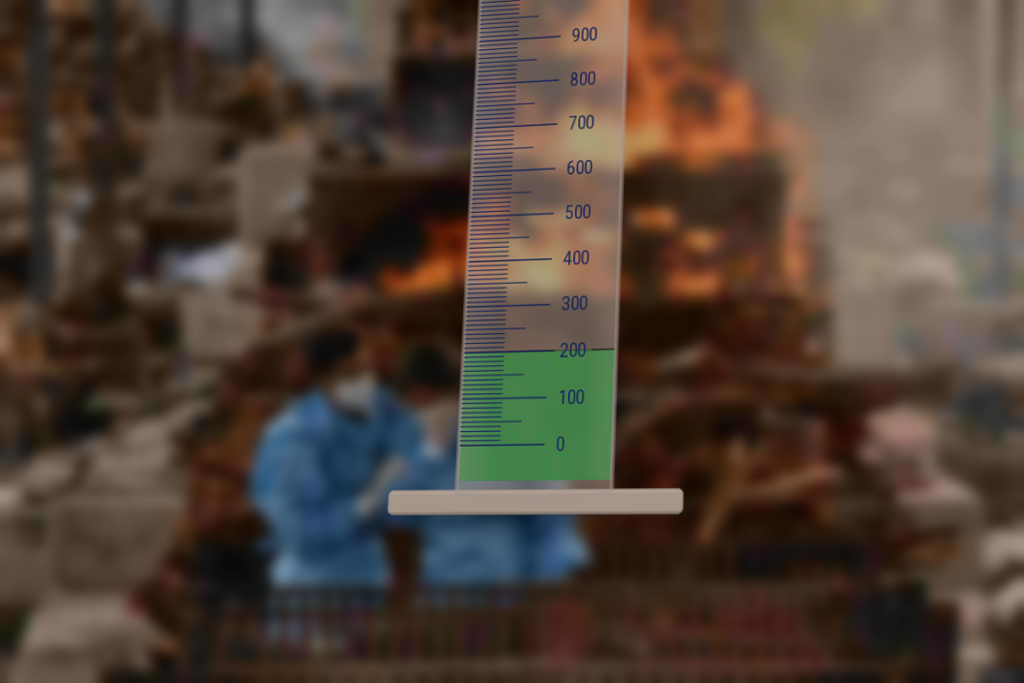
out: **200** mL
